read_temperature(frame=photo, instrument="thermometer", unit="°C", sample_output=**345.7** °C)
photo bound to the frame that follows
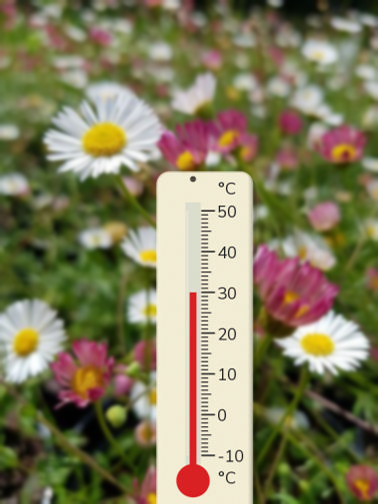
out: **30** °C
